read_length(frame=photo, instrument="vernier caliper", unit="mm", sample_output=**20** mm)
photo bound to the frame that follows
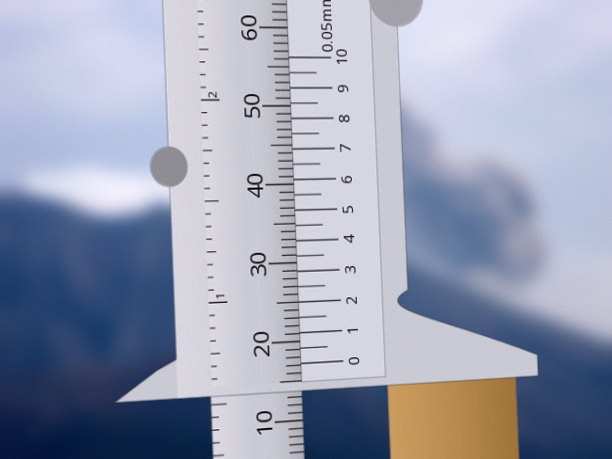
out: **17.2** mm
